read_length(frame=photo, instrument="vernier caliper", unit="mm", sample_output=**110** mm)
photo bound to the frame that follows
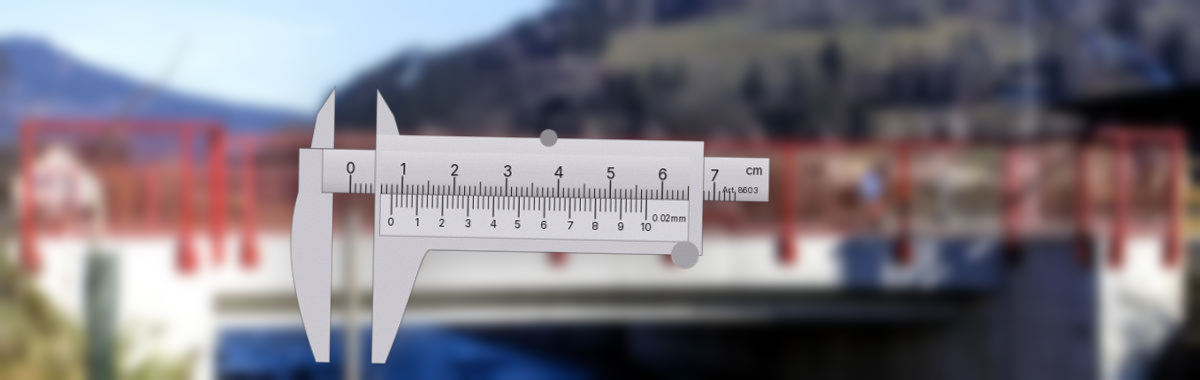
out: **8.0** mm
